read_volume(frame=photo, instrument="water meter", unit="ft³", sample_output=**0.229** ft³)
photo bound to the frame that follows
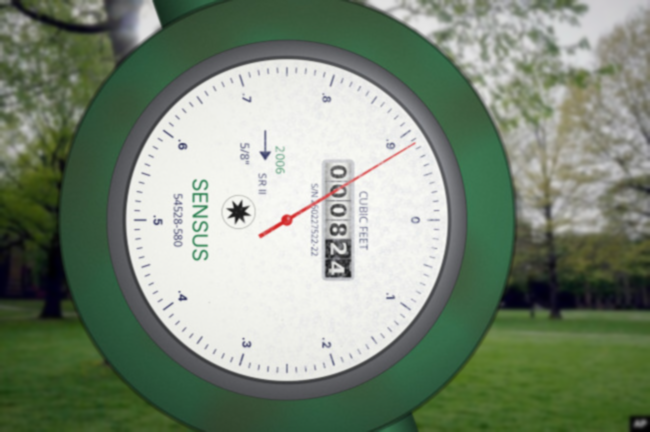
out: **823.91** ft³
